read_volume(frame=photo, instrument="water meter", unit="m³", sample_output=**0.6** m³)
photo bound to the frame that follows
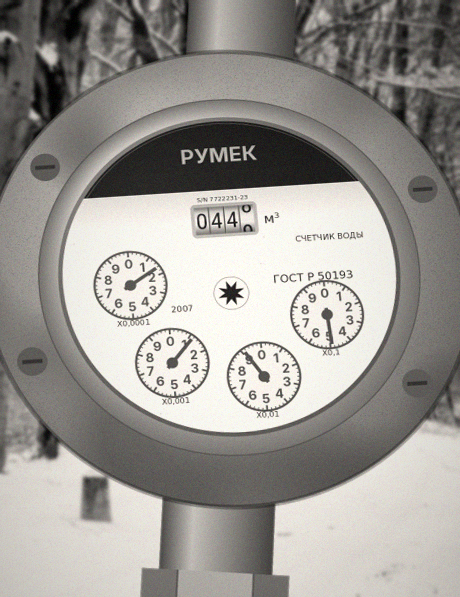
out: **448.4911** m³
